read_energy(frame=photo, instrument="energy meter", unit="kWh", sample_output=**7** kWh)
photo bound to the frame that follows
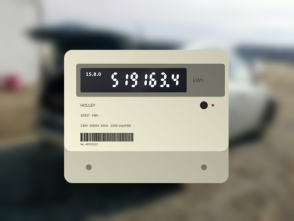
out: **519163.4** kWh
